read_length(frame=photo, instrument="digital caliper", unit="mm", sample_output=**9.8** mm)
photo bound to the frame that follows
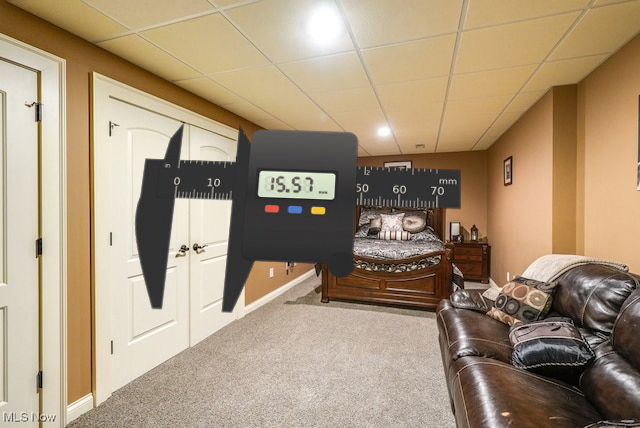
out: **15.57** mm
